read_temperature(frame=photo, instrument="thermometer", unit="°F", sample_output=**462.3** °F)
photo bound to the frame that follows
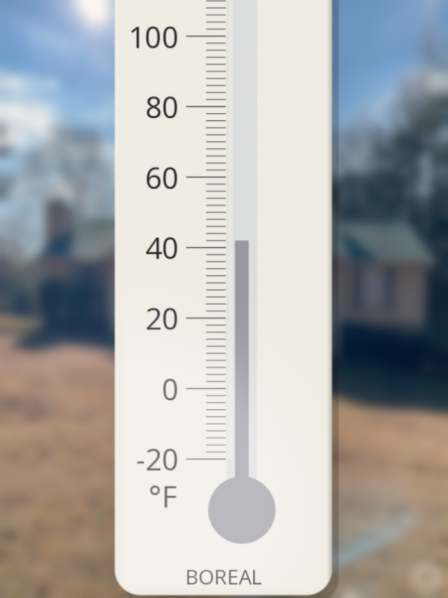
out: **42** °F
